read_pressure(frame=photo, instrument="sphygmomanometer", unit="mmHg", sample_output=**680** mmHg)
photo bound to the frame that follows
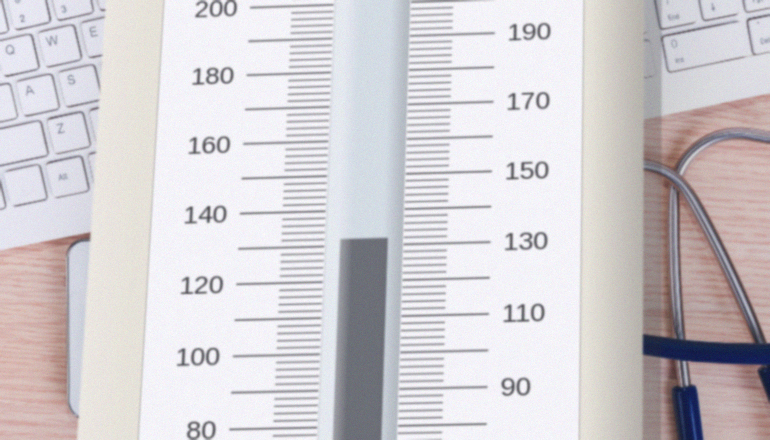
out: **132** mmHg
